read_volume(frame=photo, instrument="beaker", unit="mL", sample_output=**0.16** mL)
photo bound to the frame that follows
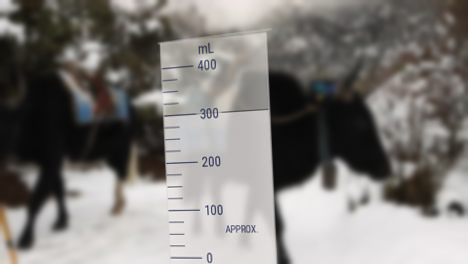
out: **300** mL
